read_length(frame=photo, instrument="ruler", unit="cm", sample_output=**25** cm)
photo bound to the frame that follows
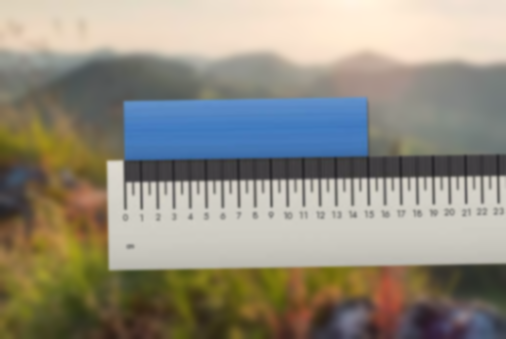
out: **15** cm
